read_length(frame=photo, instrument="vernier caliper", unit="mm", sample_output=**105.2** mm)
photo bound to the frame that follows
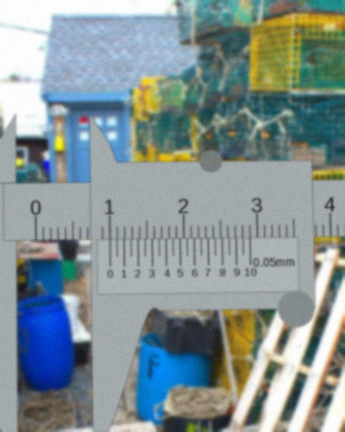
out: **10.0** mm
